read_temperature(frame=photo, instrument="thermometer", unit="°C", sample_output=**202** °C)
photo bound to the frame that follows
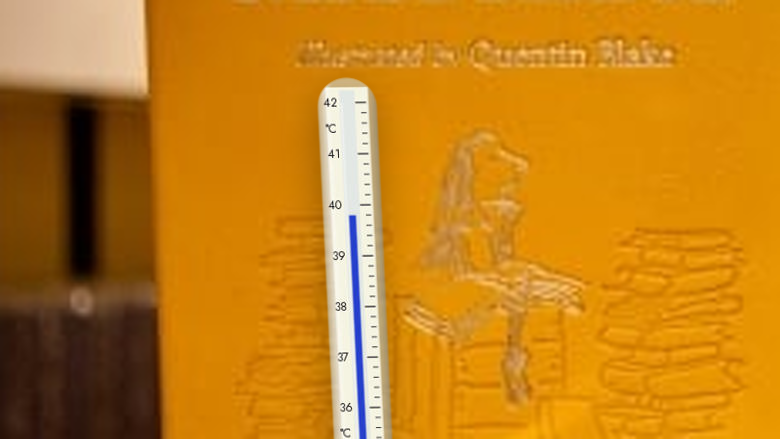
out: **39.8** °C
